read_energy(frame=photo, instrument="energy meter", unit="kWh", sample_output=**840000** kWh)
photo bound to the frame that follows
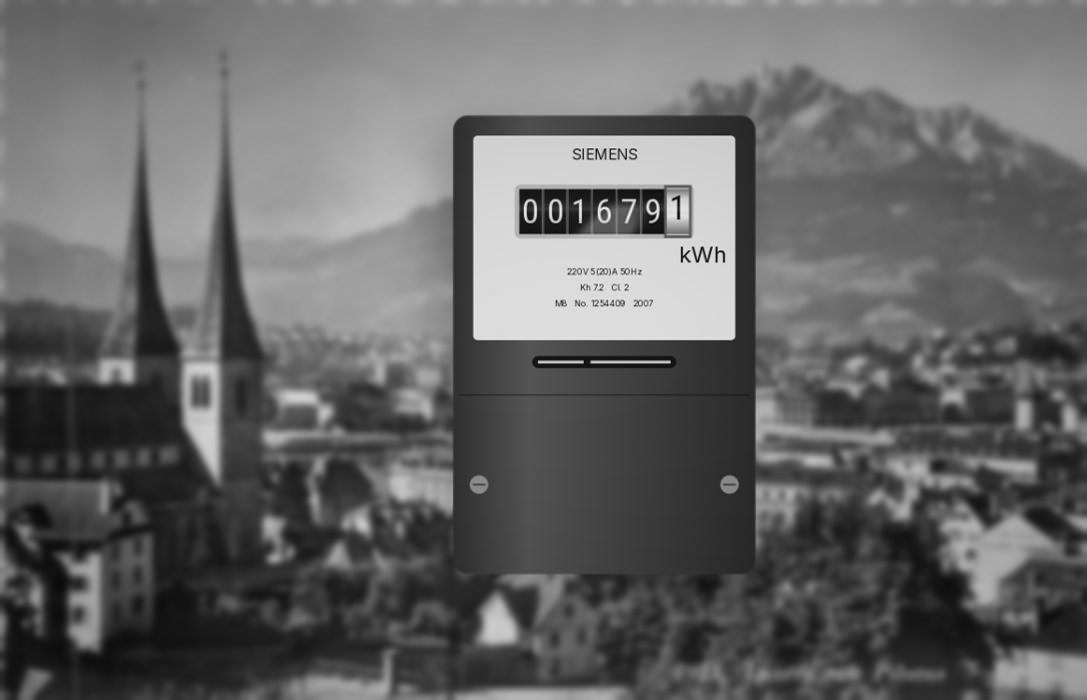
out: **1679.1** kWh
